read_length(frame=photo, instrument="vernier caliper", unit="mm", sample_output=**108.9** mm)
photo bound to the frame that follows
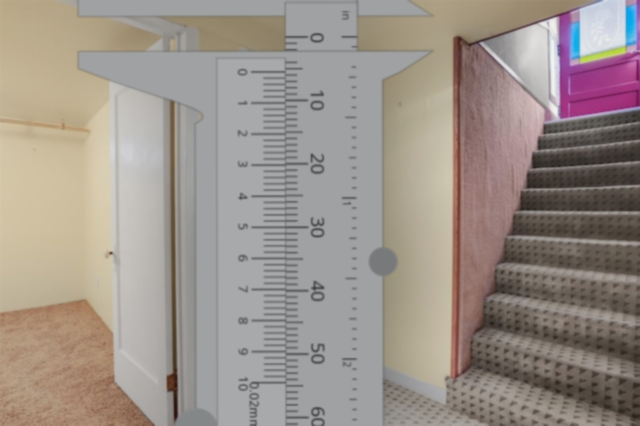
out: **5.5** mm
